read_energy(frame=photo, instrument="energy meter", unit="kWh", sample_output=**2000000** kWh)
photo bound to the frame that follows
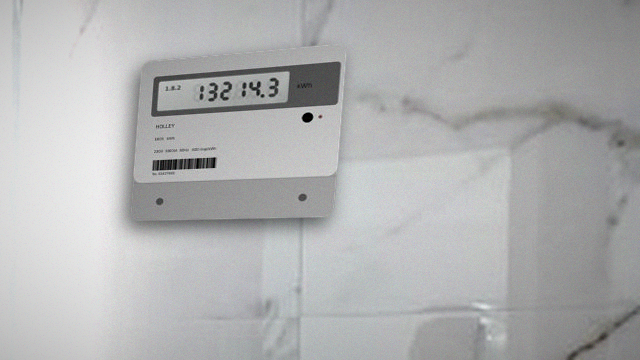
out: **13214.3** kWh
